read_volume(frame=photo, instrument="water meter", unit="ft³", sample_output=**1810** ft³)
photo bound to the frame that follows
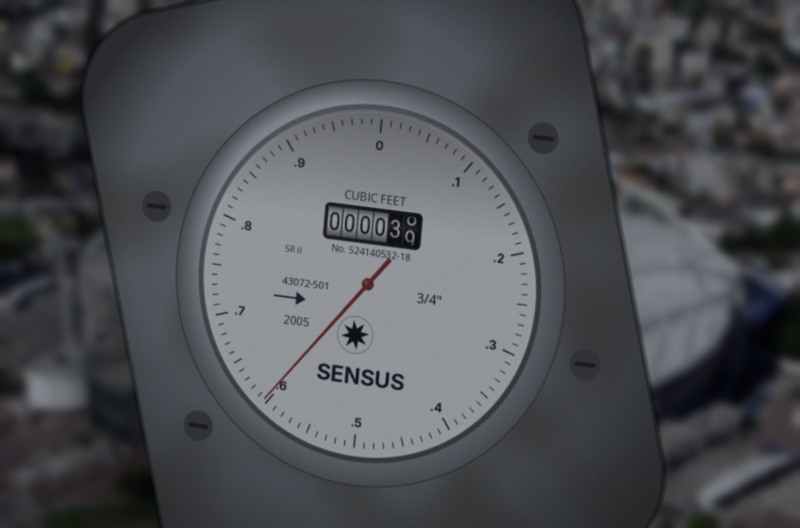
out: **38.60** ft³
